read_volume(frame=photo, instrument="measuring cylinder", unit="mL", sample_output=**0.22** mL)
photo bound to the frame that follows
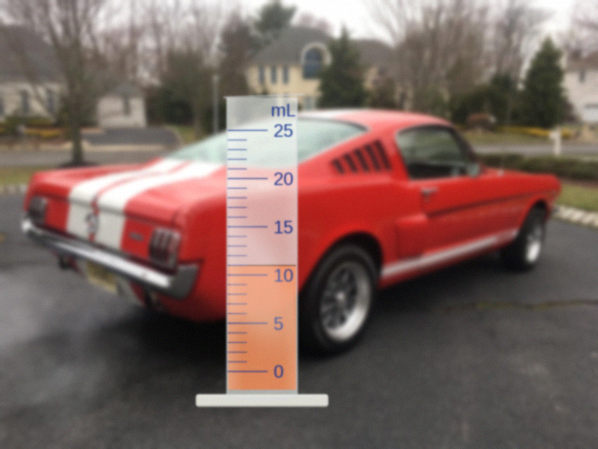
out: **11** mL
